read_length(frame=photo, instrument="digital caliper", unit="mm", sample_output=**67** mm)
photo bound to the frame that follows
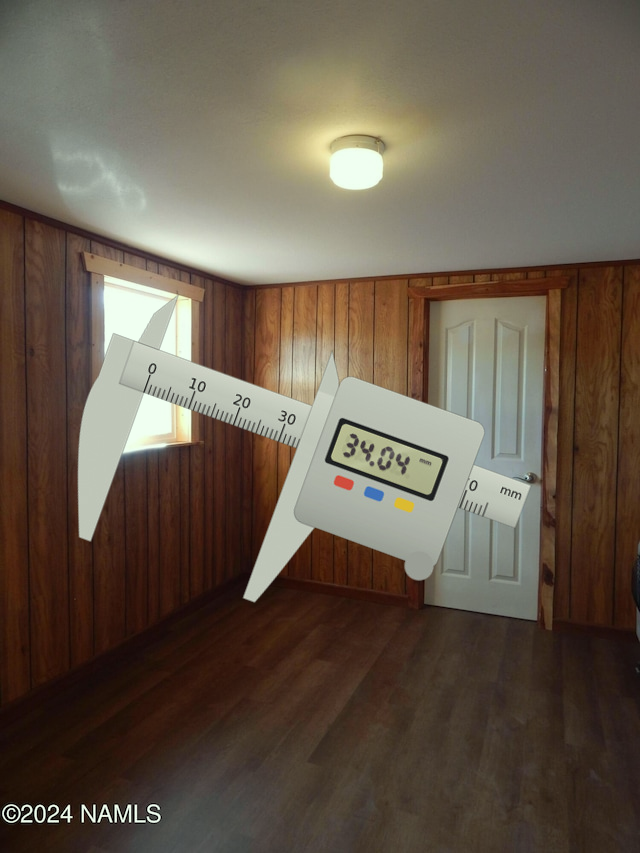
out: **34.04** mm
